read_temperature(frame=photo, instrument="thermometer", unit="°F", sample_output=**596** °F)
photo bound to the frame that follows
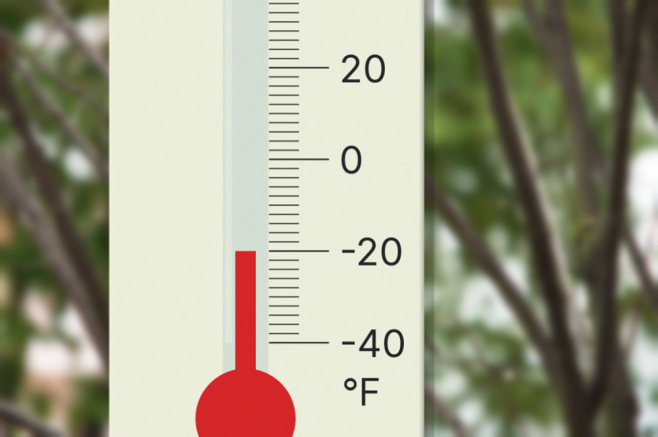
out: **-20** °F
